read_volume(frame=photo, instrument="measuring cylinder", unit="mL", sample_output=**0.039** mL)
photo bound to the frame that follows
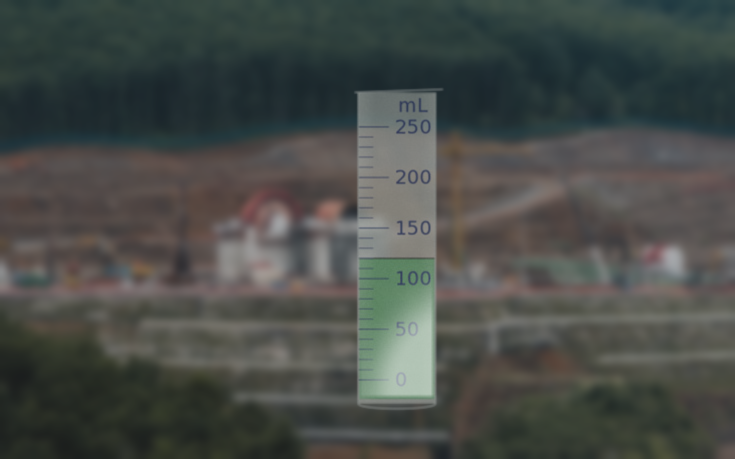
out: **120** mL
